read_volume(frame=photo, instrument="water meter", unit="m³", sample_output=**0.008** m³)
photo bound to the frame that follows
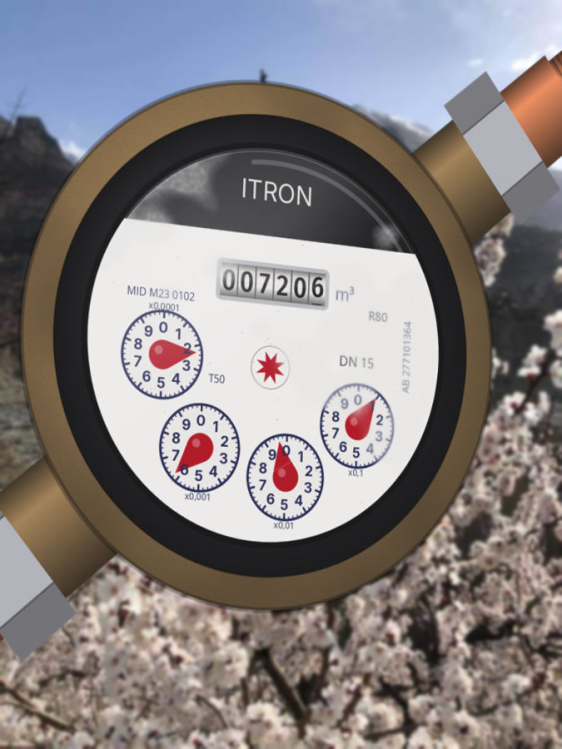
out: **7206.0962** m³
